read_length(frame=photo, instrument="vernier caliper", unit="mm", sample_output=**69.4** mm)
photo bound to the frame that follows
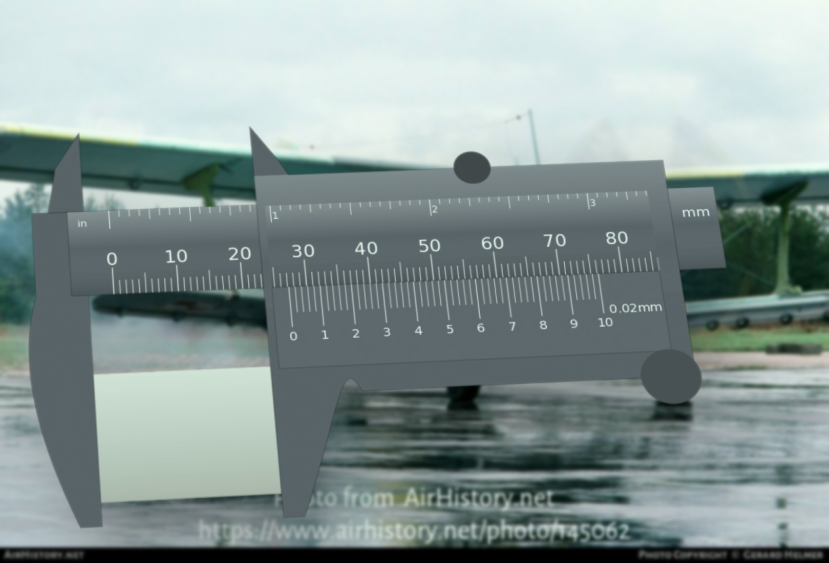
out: **27.2** mm
